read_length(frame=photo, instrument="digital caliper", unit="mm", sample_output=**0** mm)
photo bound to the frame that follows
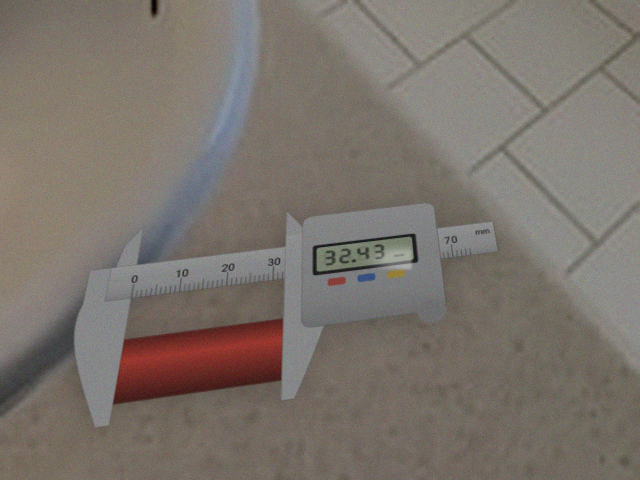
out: **32.43** mm
